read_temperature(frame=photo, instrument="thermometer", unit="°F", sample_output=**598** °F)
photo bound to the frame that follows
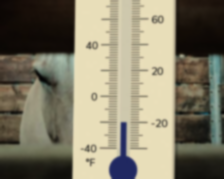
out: **-20** °F
